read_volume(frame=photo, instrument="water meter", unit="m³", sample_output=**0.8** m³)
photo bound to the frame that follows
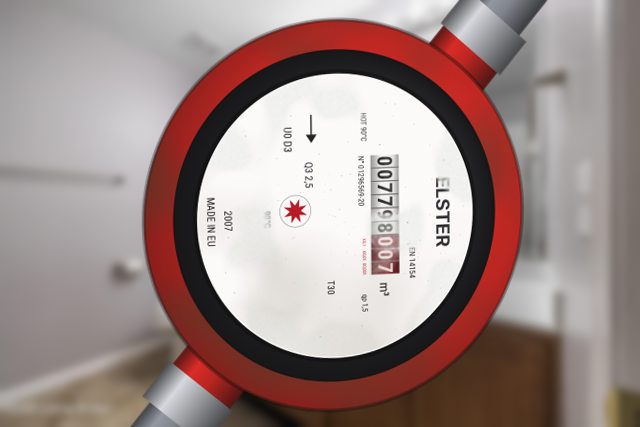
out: **7798.007** m³
